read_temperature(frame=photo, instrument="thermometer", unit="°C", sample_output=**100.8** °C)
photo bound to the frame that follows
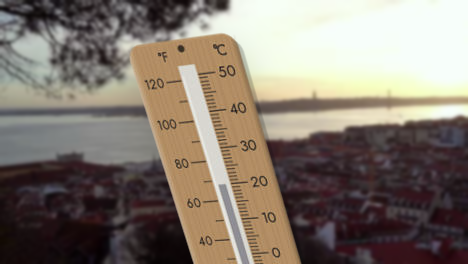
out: **20** °C
